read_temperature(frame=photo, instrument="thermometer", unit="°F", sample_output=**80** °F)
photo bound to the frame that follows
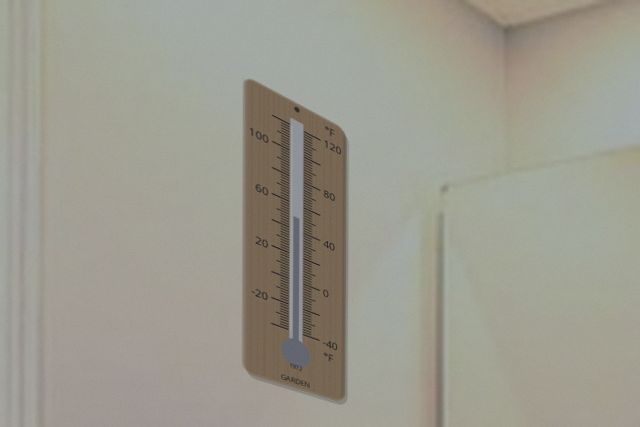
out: **50** °F
